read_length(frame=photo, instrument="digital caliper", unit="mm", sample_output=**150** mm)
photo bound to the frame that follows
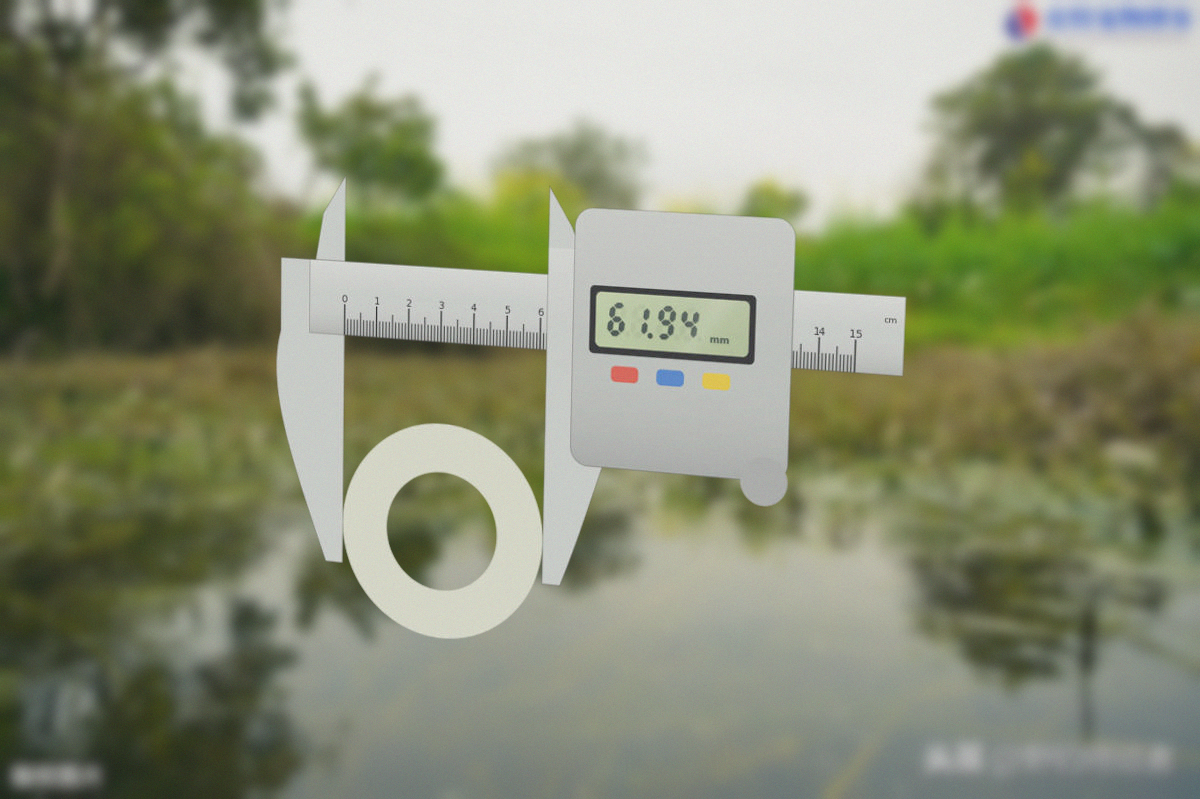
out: **61.94** mm
